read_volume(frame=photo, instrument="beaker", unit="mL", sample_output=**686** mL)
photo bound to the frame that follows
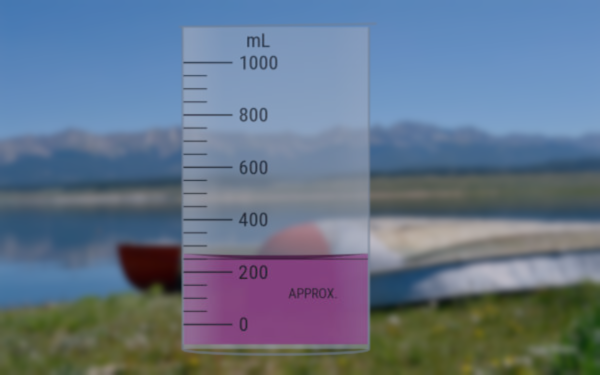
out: **250** mL
